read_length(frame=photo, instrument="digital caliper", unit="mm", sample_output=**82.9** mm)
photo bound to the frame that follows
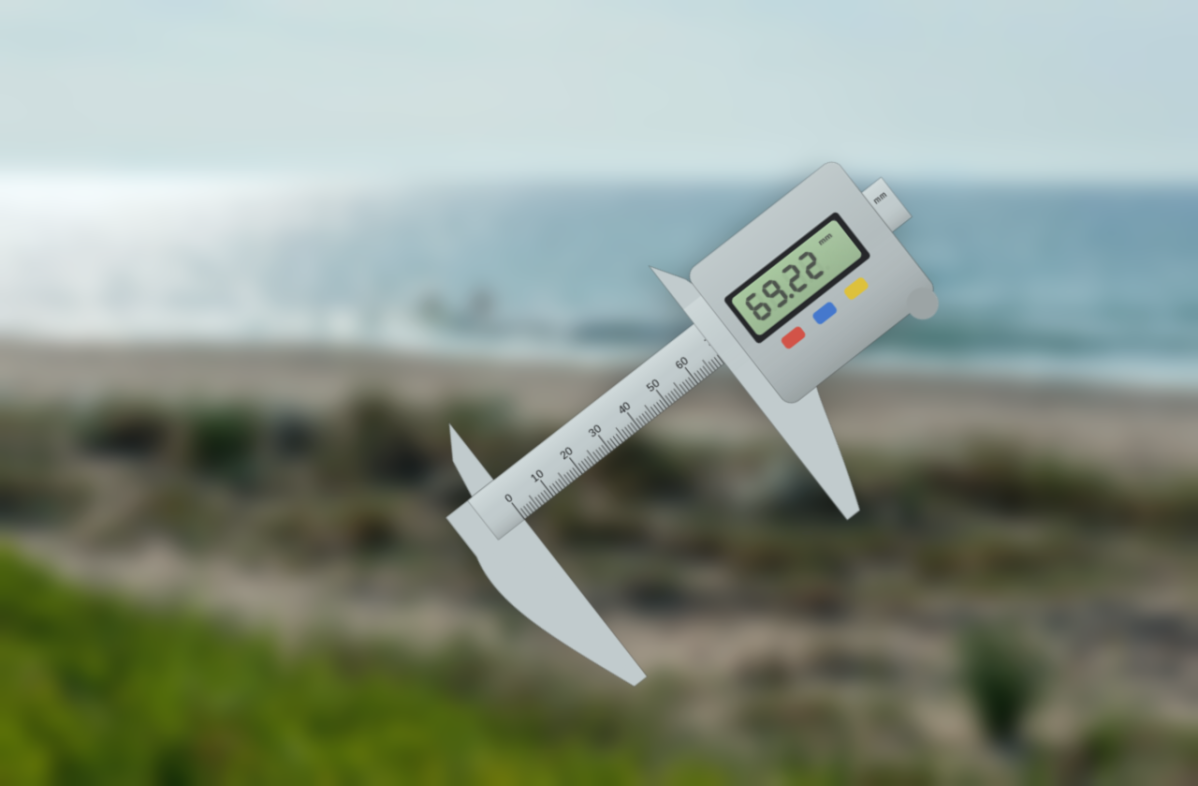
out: **69.22** mm
